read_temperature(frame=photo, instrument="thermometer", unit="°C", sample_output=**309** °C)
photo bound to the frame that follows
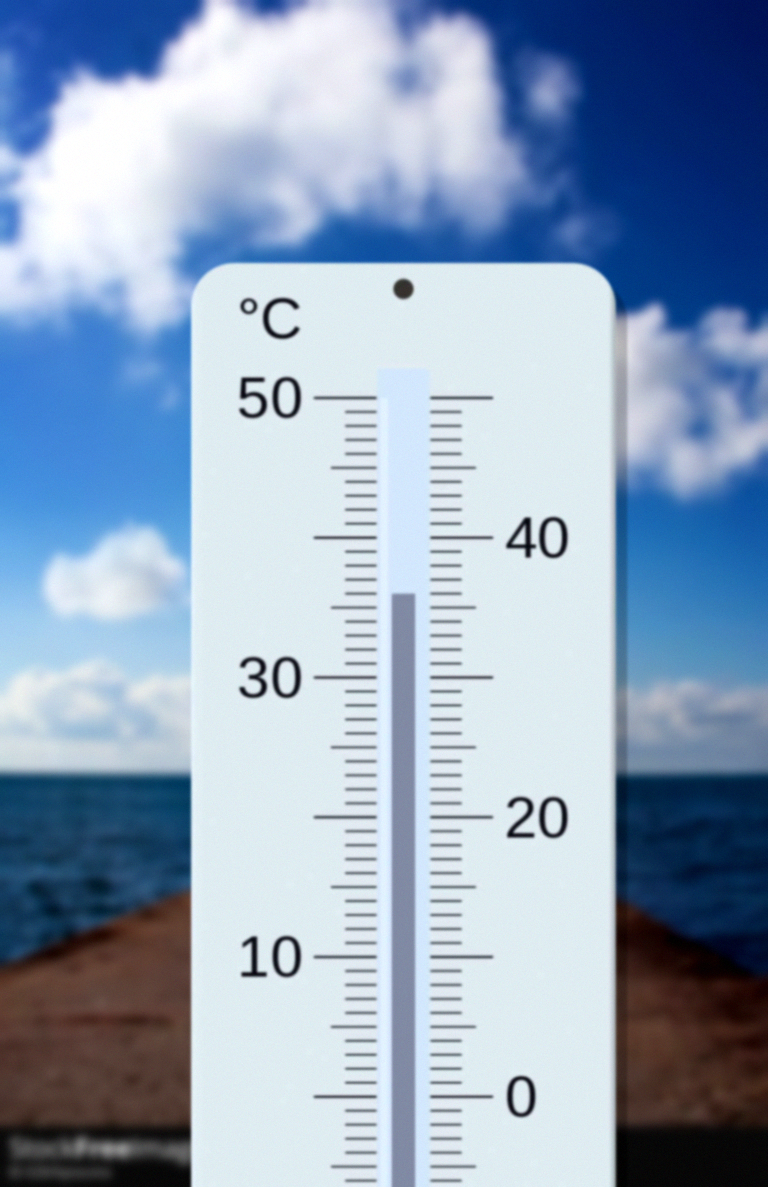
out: **36** °C
